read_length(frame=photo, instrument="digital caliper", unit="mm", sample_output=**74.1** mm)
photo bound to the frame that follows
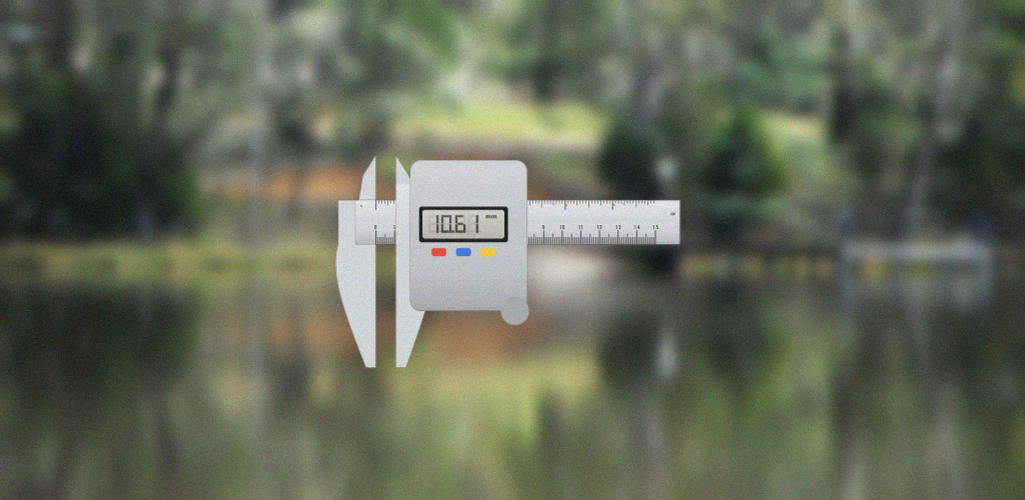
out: **10.61** mm
